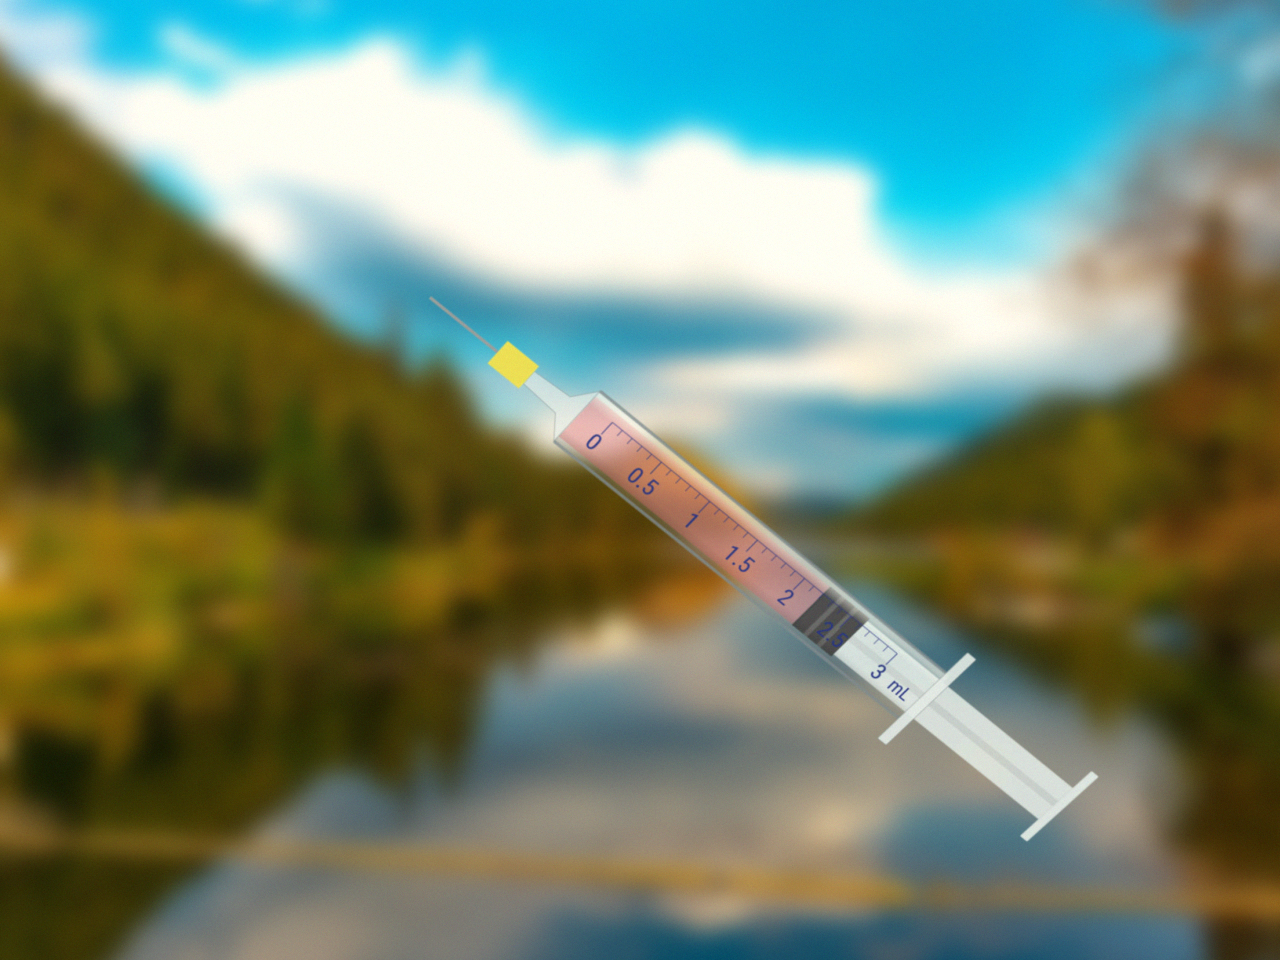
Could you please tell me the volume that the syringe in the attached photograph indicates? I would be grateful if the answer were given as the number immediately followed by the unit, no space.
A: 2.2mL
